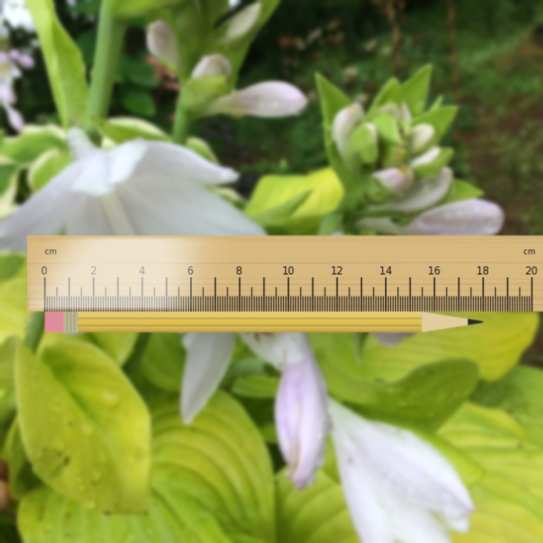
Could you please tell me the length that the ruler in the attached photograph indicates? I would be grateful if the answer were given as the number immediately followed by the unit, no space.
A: 18cm
